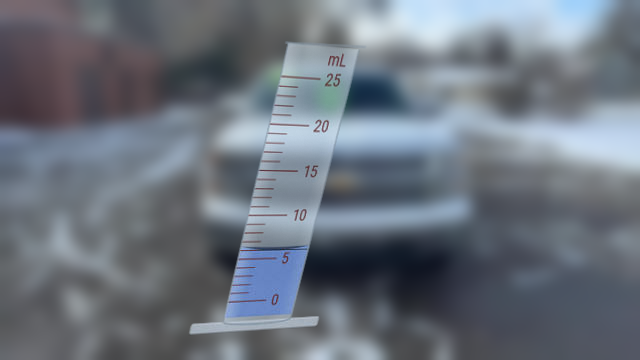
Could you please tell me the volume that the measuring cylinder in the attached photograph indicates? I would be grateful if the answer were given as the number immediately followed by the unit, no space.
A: 6mL
